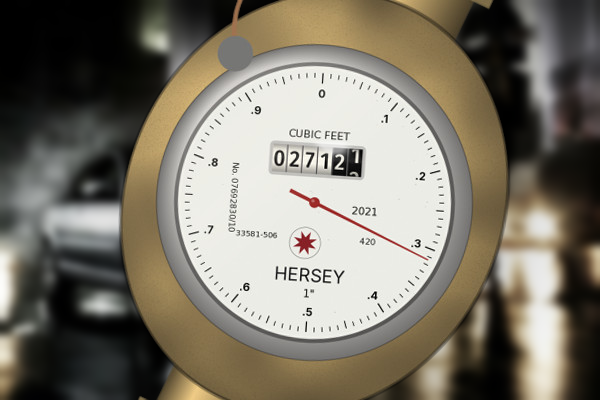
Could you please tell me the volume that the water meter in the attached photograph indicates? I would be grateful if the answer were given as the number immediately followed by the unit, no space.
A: 27121.31ft³
